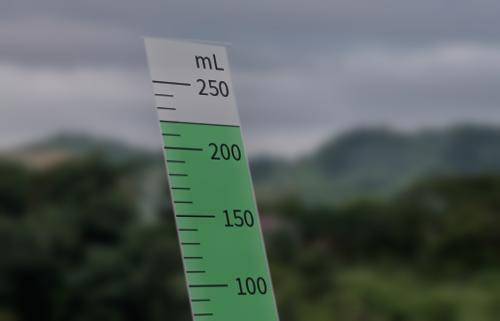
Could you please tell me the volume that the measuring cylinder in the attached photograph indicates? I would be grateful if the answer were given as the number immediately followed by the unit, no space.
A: 220mL
